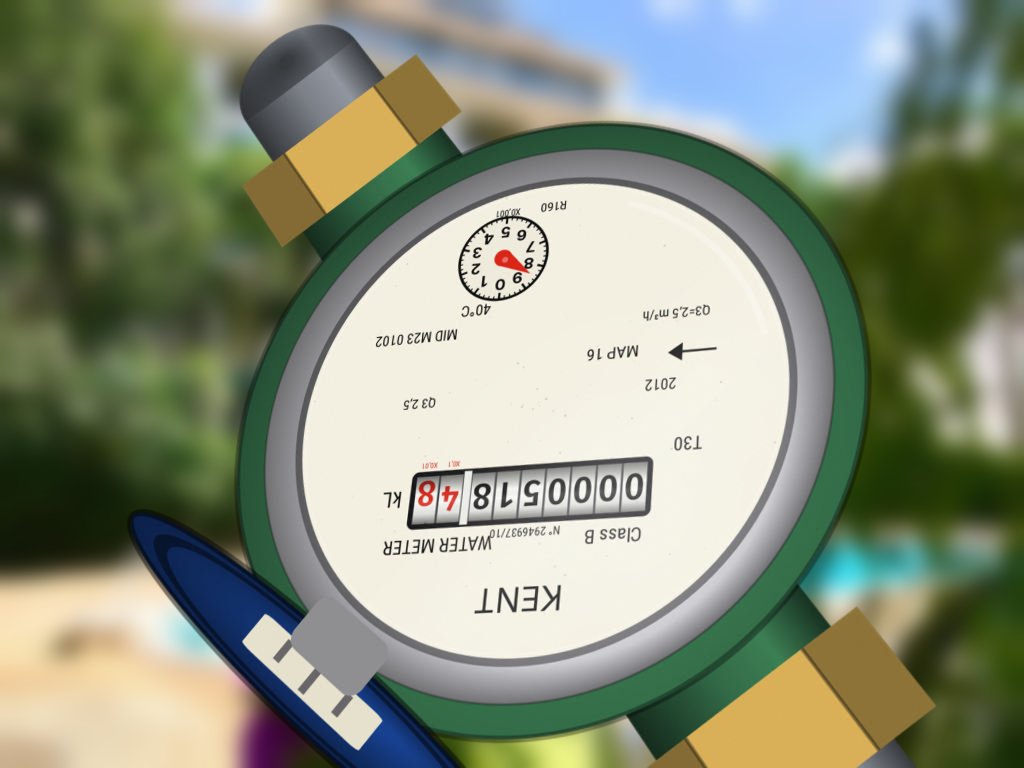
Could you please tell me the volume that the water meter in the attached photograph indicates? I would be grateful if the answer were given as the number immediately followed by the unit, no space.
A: 518.478kL
